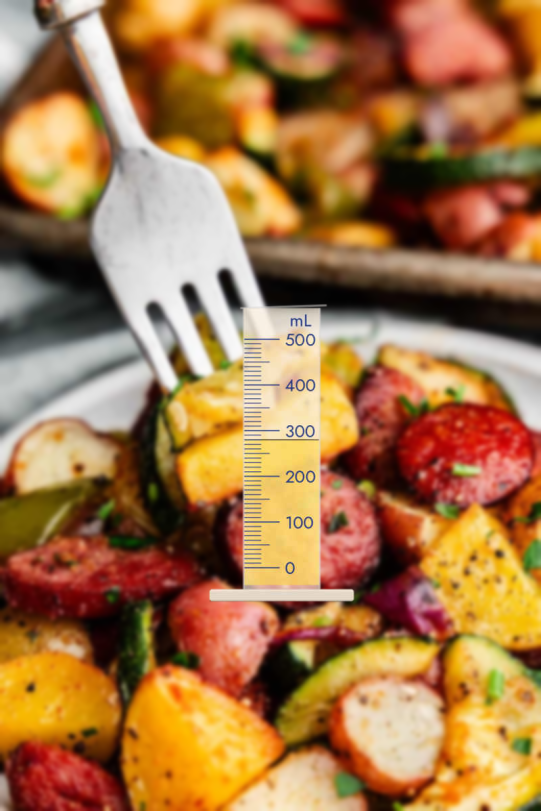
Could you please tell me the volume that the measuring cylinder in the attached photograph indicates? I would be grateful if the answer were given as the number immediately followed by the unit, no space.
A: 280mL
